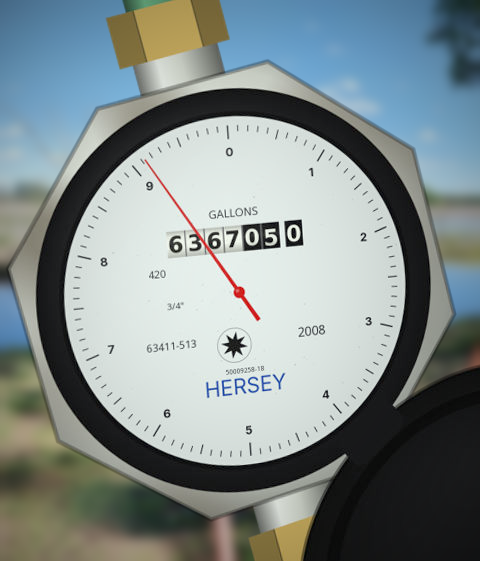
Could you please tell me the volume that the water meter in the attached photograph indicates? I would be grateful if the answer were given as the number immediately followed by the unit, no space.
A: 6367049.1gal
